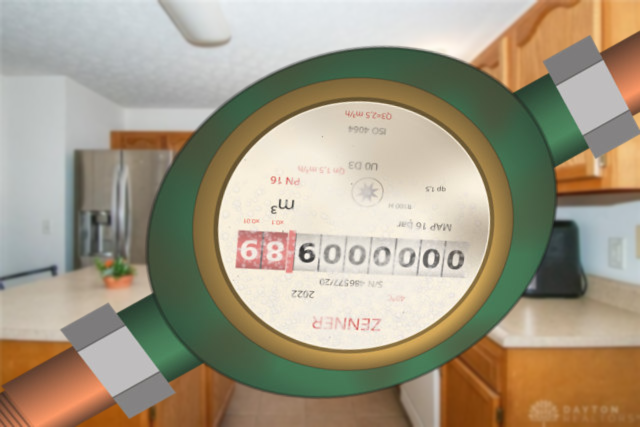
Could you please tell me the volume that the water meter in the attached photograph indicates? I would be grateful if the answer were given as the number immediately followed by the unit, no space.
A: 9.89m³
